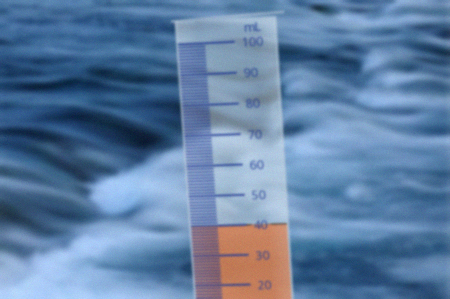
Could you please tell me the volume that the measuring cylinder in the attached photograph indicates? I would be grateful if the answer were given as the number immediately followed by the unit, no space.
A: 40mL
